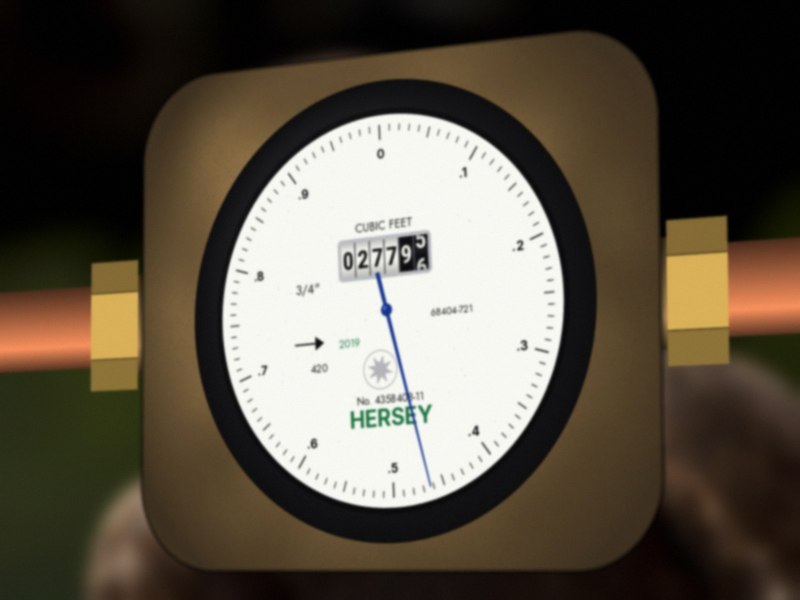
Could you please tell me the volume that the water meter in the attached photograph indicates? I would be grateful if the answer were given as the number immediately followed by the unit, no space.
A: 27795.46ft³
